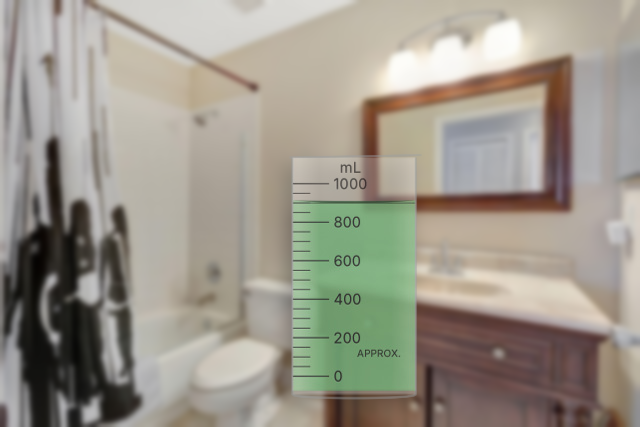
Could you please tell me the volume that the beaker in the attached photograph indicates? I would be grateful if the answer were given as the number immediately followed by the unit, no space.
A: 900mL
